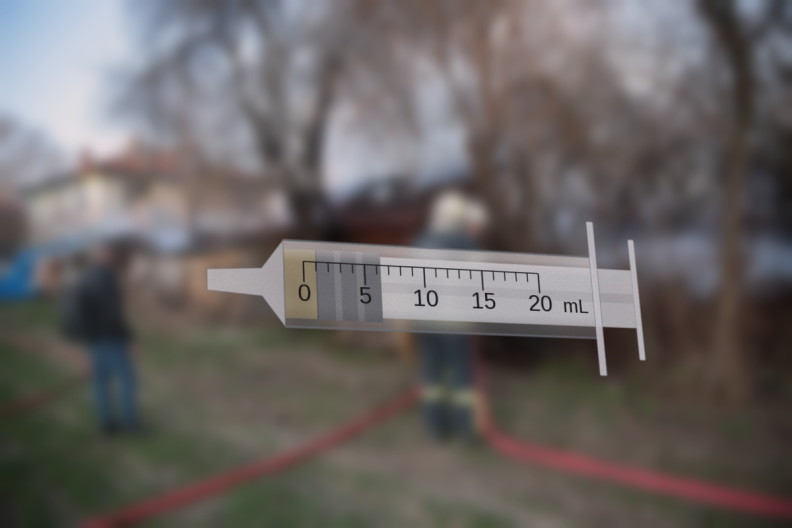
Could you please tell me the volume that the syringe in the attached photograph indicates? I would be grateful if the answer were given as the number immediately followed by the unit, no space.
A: 1mL
